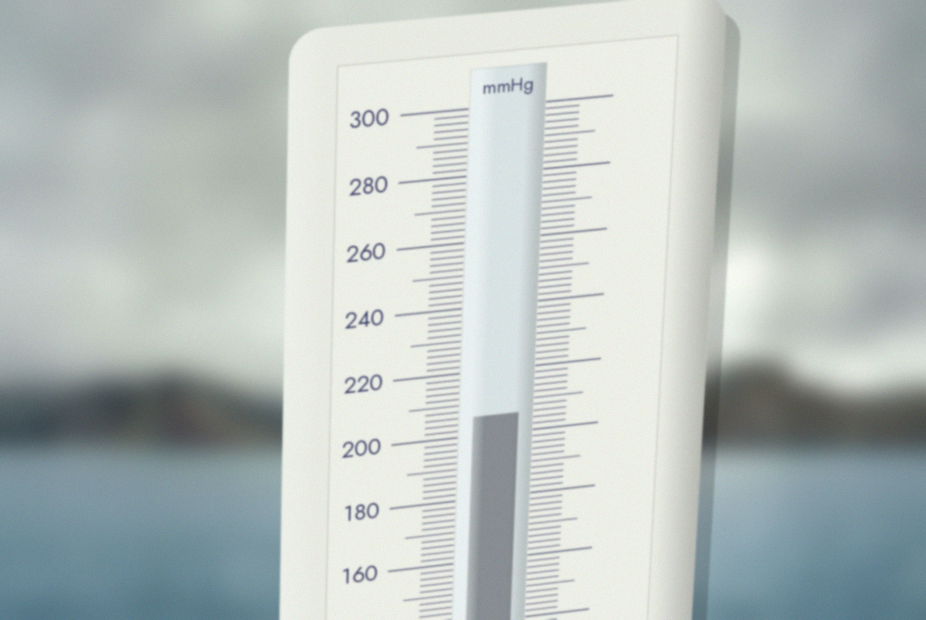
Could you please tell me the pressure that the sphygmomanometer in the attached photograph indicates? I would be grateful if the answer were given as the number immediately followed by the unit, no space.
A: 206mmHg
